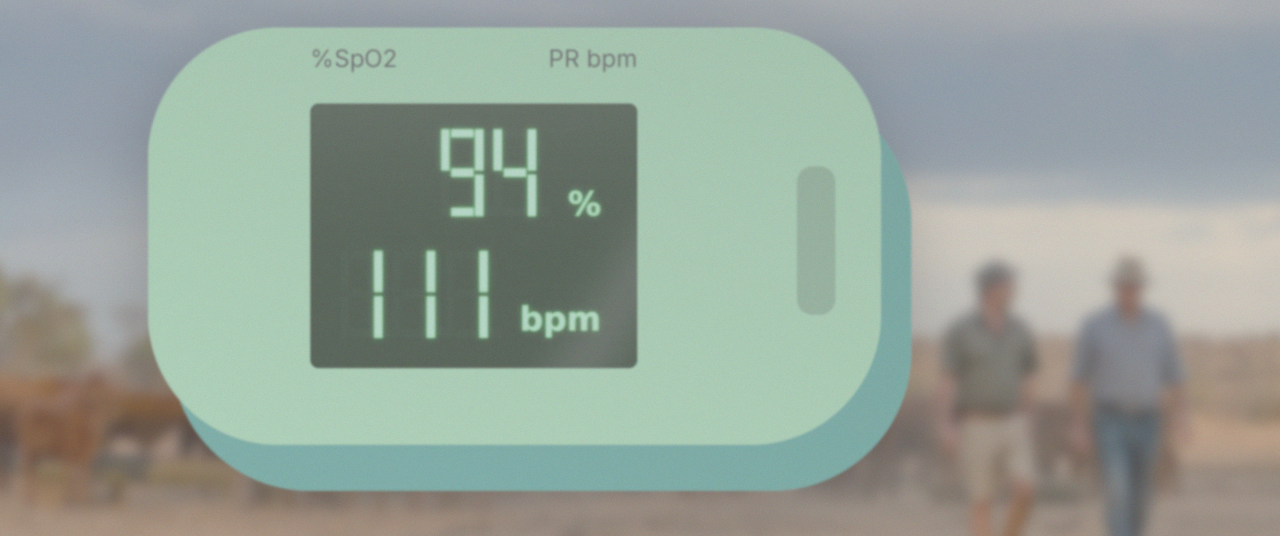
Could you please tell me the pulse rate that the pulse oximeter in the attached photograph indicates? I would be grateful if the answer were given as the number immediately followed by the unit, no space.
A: 111bpm
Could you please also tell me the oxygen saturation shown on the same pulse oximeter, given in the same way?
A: 94%
